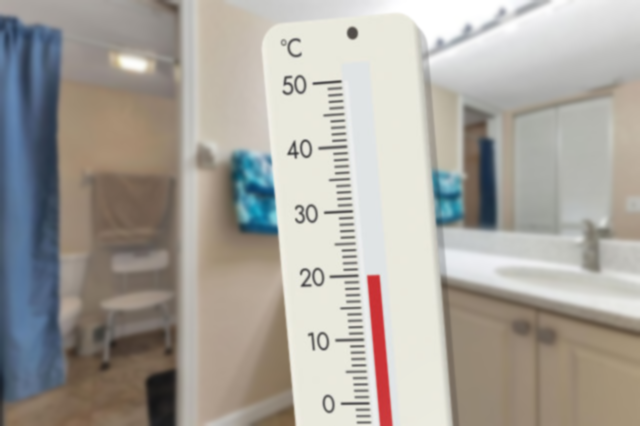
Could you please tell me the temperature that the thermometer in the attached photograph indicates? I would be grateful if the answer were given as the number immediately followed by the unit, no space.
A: 20°C
